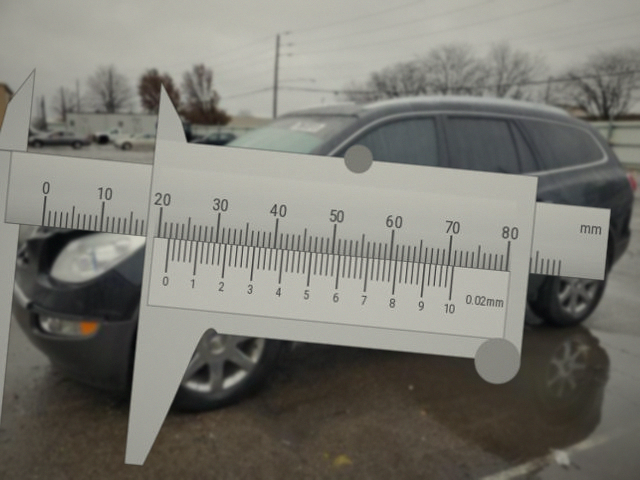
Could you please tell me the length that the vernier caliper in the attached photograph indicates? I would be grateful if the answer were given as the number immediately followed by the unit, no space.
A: 21.8mm
